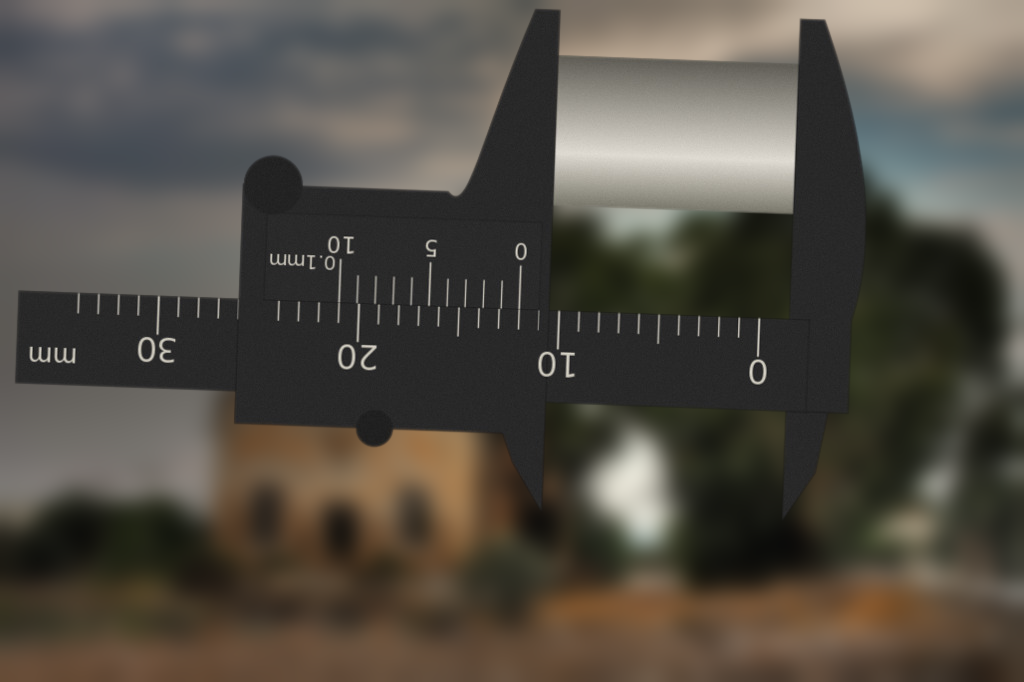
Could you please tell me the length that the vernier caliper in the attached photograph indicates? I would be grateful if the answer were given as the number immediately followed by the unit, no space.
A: 12.0mm
